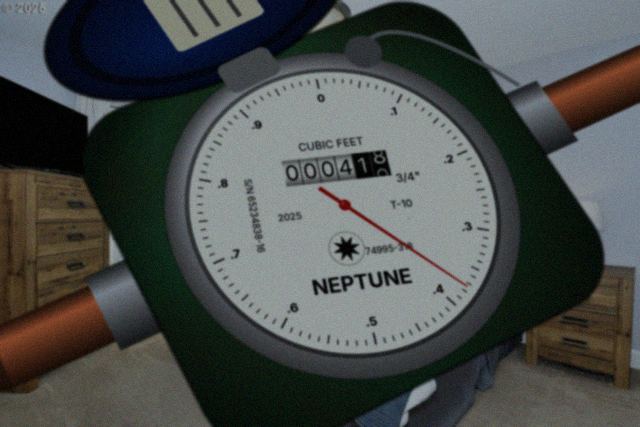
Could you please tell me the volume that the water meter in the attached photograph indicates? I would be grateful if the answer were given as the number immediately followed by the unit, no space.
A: 418.37ft³
